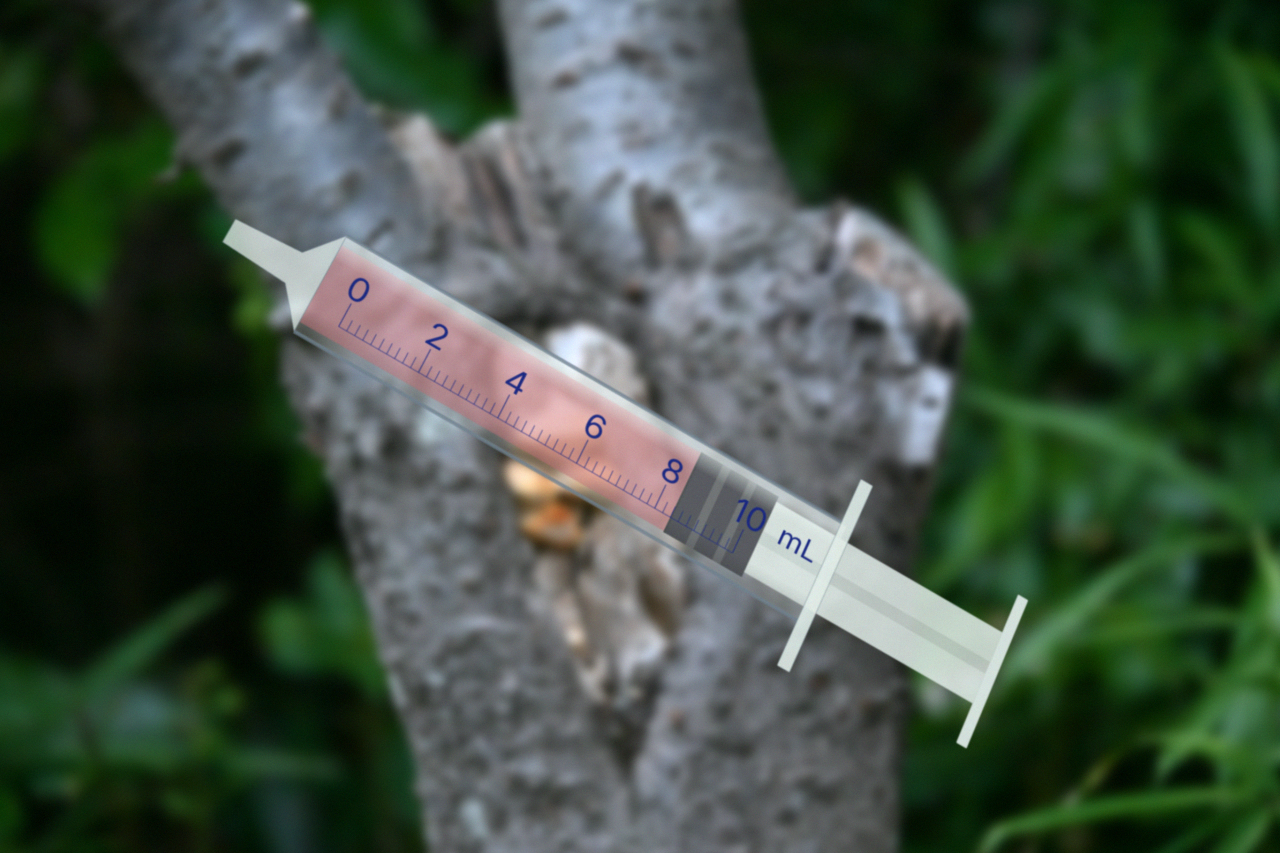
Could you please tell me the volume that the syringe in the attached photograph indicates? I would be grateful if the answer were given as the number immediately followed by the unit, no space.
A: 8.4mL
